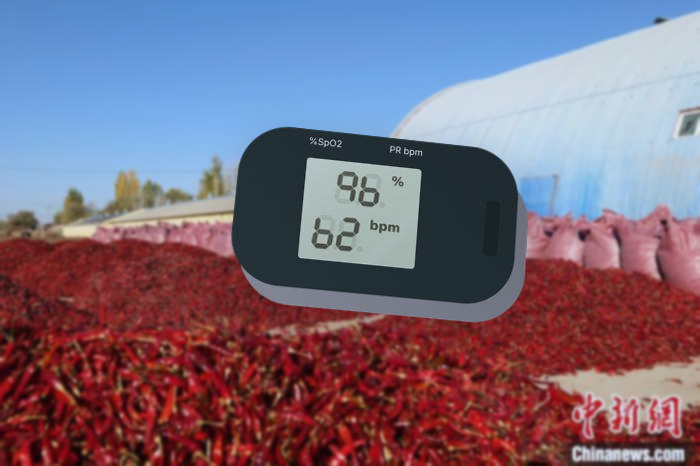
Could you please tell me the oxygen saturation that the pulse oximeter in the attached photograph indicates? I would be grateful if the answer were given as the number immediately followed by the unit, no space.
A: 96%
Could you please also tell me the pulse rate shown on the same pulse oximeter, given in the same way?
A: 62bpm
